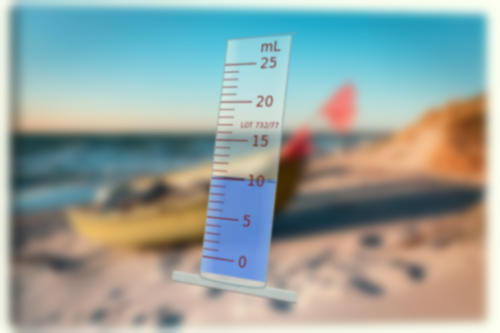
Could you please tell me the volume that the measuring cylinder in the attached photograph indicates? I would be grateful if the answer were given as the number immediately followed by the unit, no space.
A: 10mL
